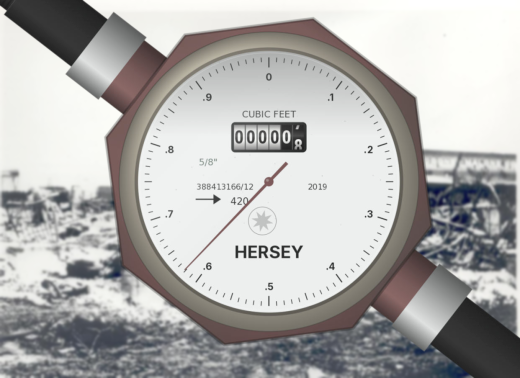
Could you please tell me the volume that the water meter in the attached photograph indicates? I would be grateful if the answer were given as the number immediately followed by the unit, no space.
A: 7.62ft³
